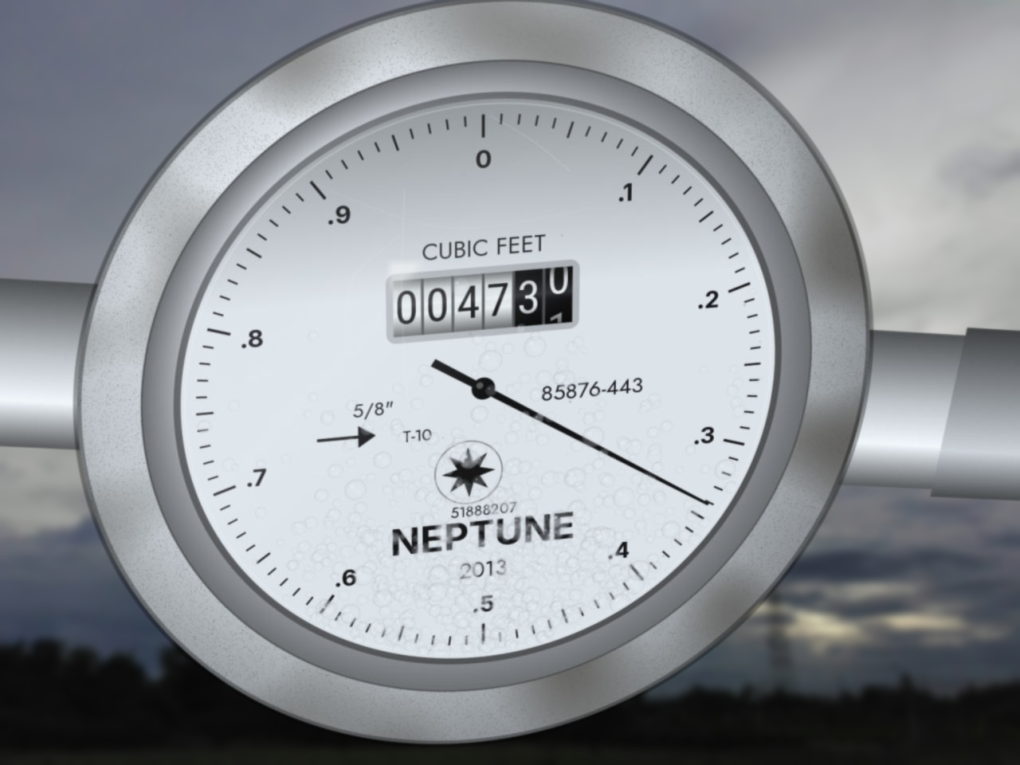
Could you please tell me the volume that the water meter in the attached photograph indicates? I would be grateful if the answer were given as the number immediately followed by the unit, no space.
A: 4730.34ft³
